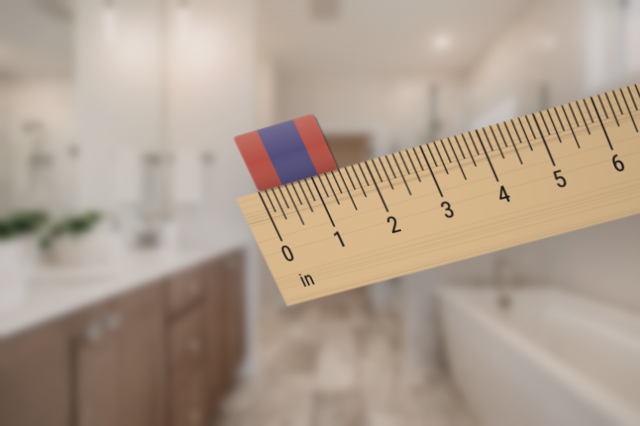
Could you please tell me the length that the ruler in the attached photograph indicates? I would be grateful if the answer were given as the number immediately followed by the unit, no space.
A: 1.5in
